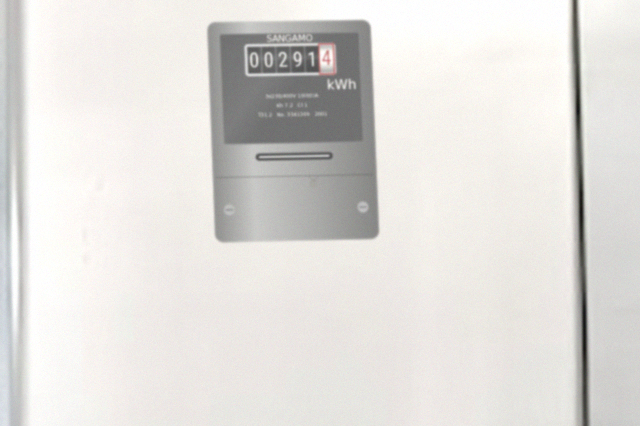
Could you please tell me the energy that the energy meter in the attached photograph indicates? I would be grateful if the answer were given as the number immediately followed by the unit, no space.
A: 291.4kWh
